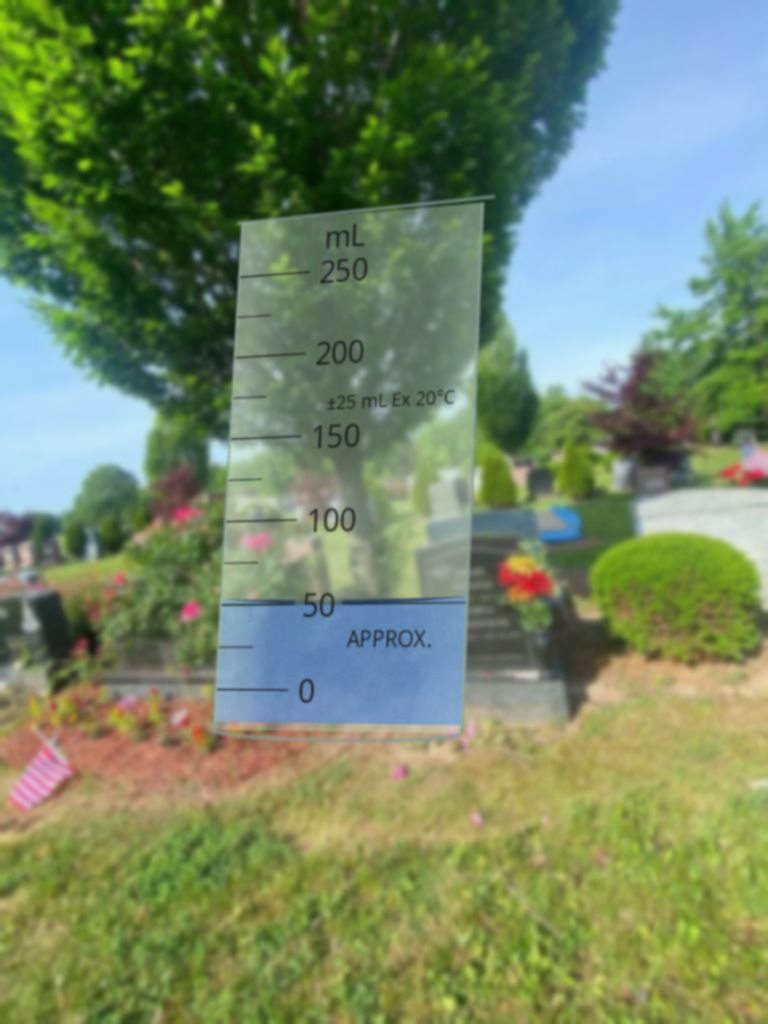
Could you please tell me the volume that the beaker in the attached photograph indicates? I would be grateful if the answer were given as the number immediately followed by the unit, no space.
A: 50mL
